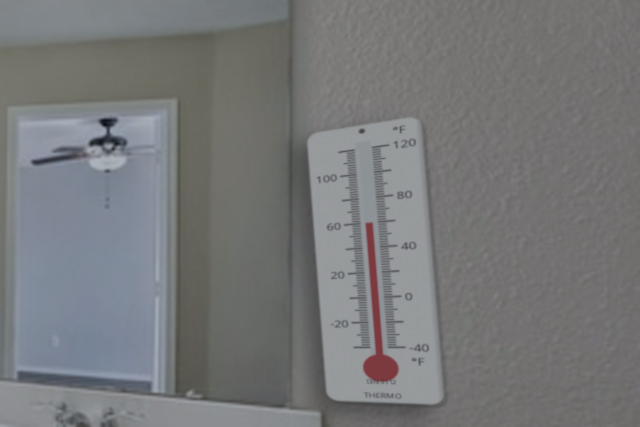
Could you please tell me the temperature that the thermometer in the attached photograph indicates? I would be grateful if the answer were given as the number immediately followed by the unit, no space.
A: 60°F
